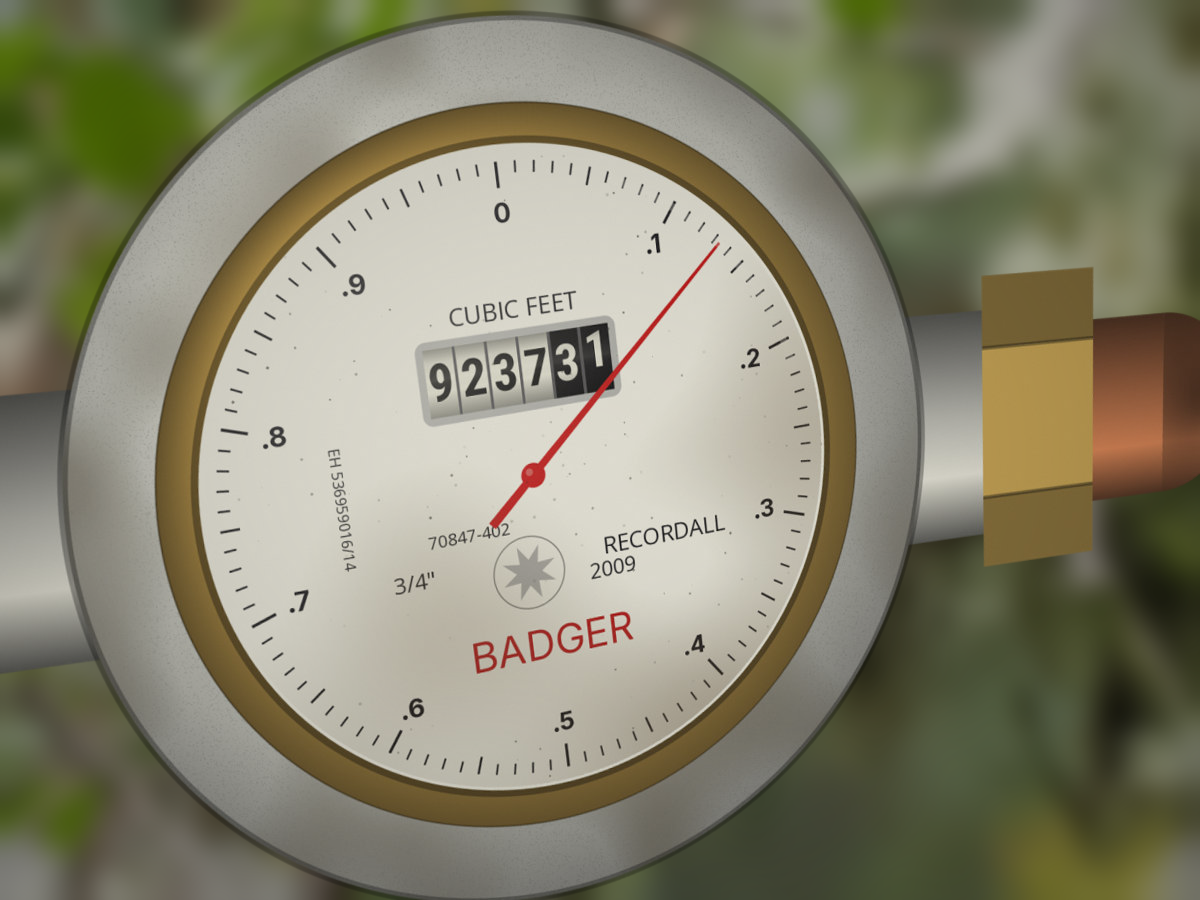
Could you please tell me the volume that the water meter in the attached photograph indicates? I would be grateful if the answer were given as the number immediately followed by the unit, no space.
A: 923731.13ft³
